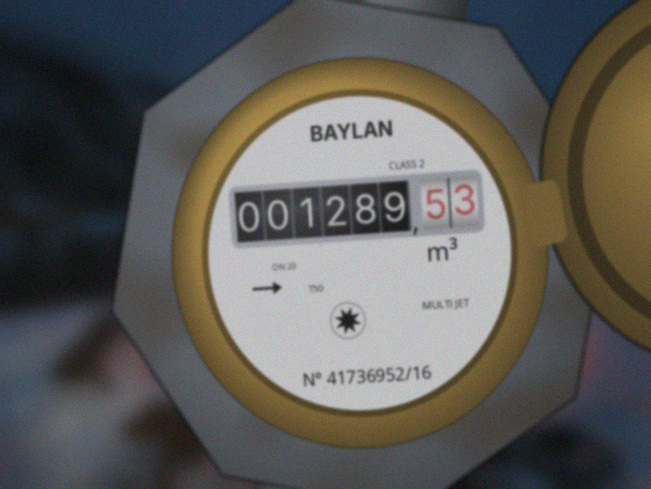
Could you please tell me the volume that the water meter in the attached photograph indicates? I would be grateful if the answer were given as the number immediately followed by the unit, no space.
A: 1289.53m³
